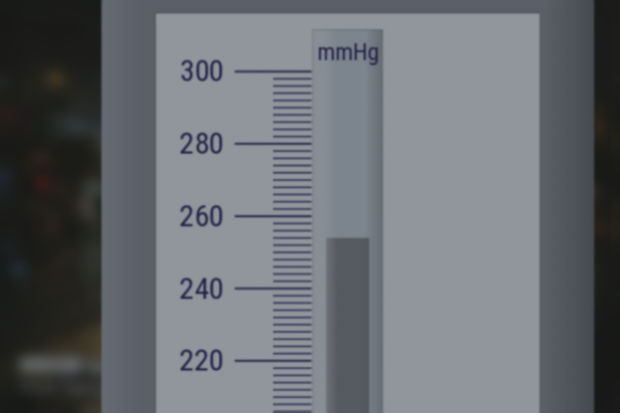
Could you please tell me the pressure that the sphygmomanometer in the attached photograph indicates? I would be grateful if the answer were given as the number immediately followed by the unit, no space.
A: 254mmHg
